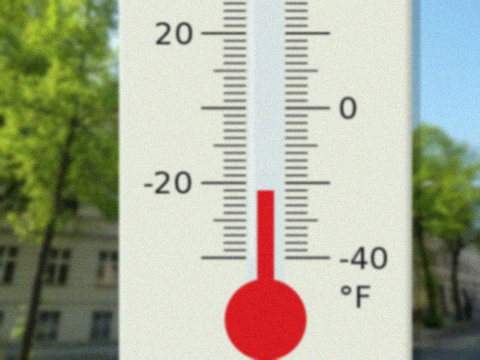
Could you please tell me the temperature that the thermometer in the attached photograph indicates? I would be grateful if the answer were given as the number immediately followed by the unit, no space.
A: -22°F
